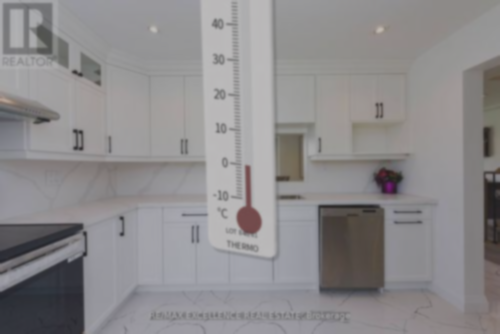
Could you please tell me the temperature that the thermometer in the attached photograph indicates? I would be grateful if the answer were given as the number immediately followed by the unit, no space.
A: 0°C
